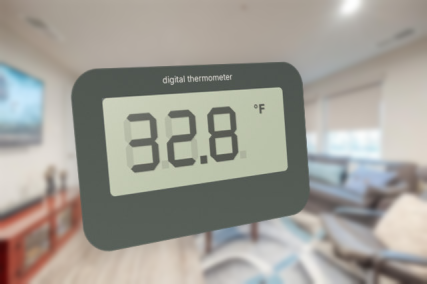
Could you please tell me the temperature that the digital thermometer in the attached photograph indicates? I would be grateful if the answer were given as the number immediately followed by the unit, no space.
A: 32.8°F
